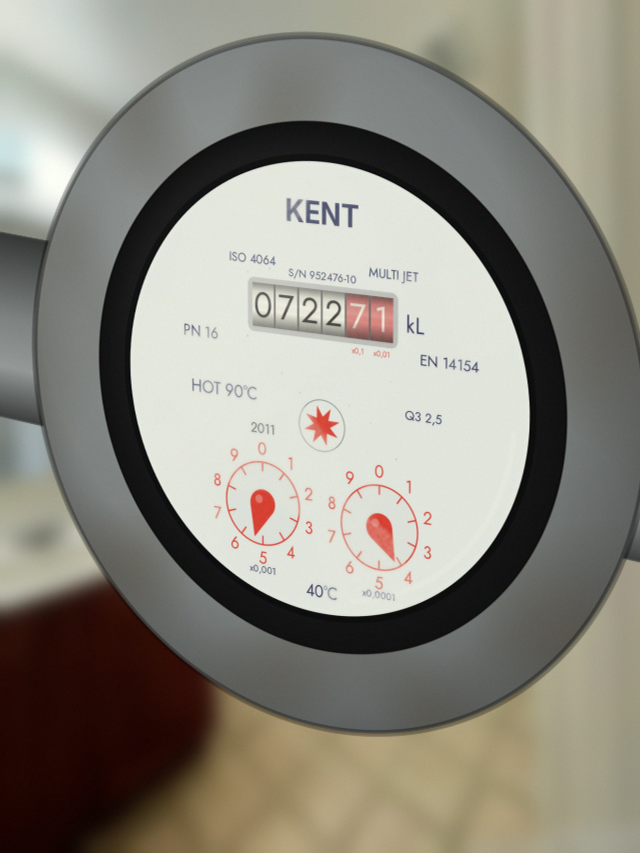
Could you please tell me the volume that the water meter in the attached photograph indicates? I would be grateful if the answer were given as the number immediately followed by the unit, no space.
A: 722.7154kL
